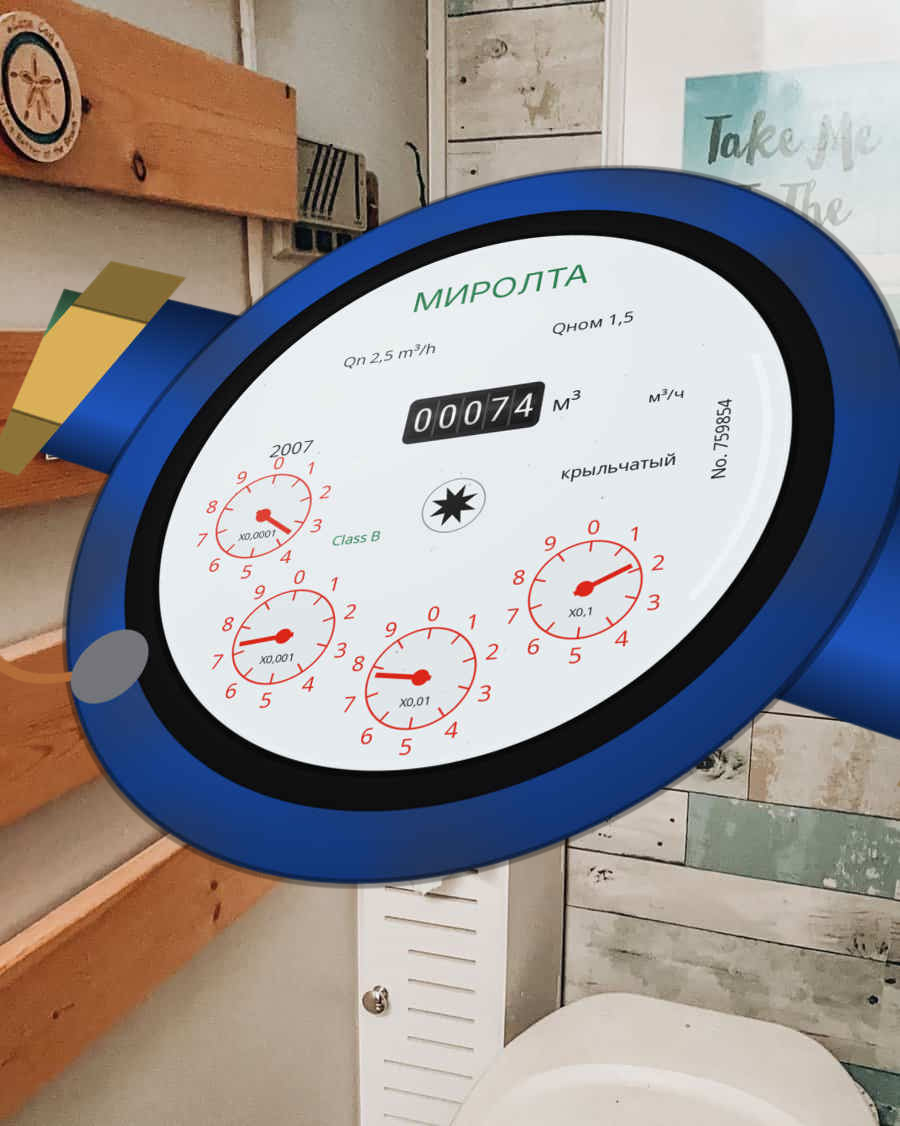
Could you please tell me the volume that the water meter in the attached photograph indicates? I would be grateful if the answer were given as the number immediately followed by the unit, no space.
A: 74.1773m³
